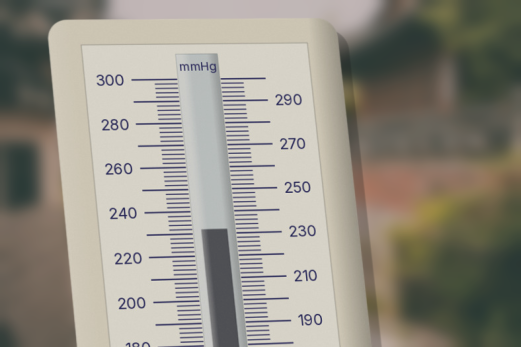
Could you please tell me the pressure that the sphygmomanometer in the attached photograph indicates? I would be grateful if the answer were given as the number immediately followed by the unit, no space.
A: 232mmHg
